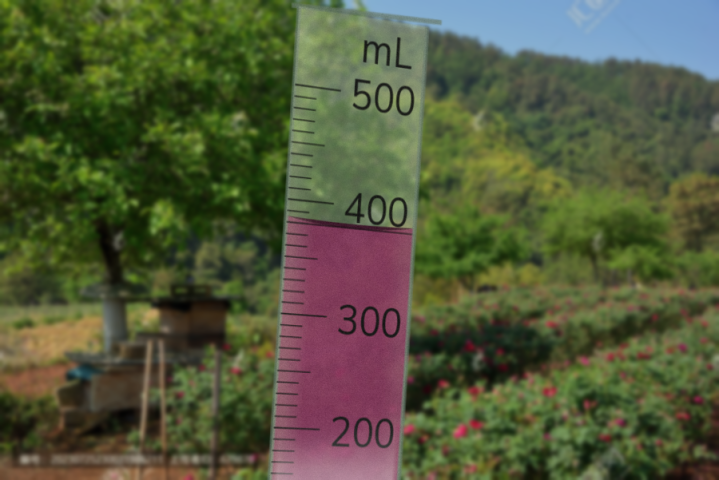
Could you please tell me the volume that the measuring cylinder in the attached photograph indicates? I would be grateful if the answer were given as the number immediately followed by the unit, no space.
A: 380mL
